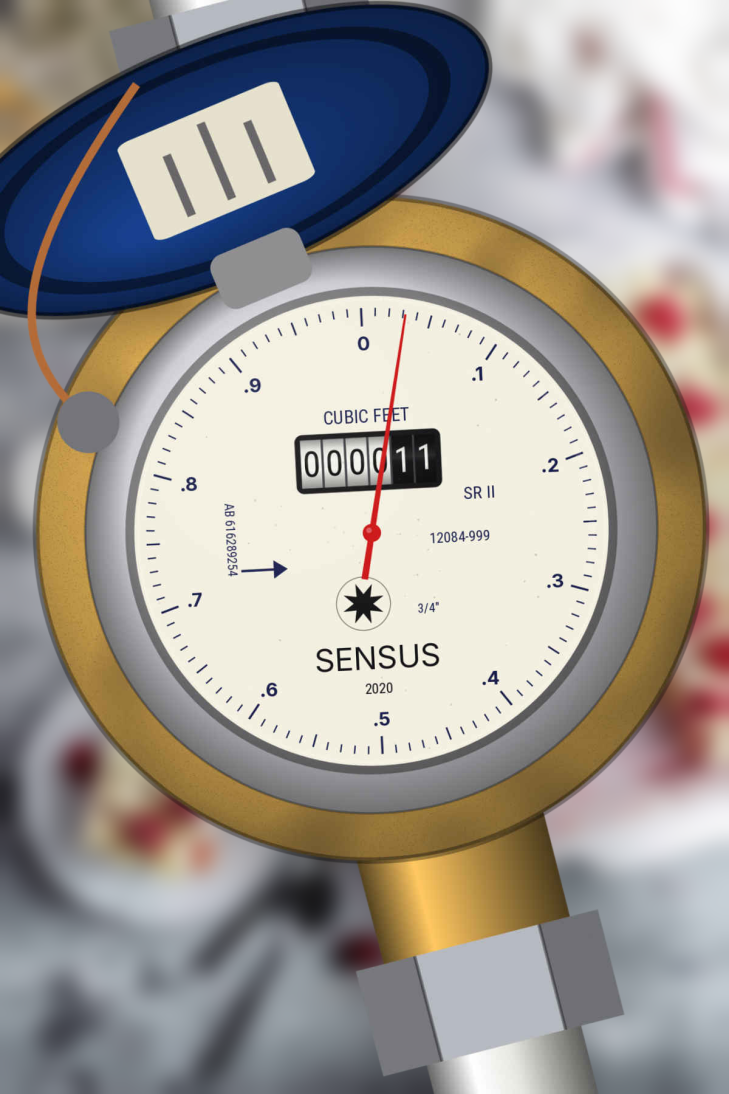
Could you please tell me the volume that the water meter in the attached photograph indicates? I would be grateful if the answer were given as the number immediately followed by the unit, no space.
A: 11.03ft³
